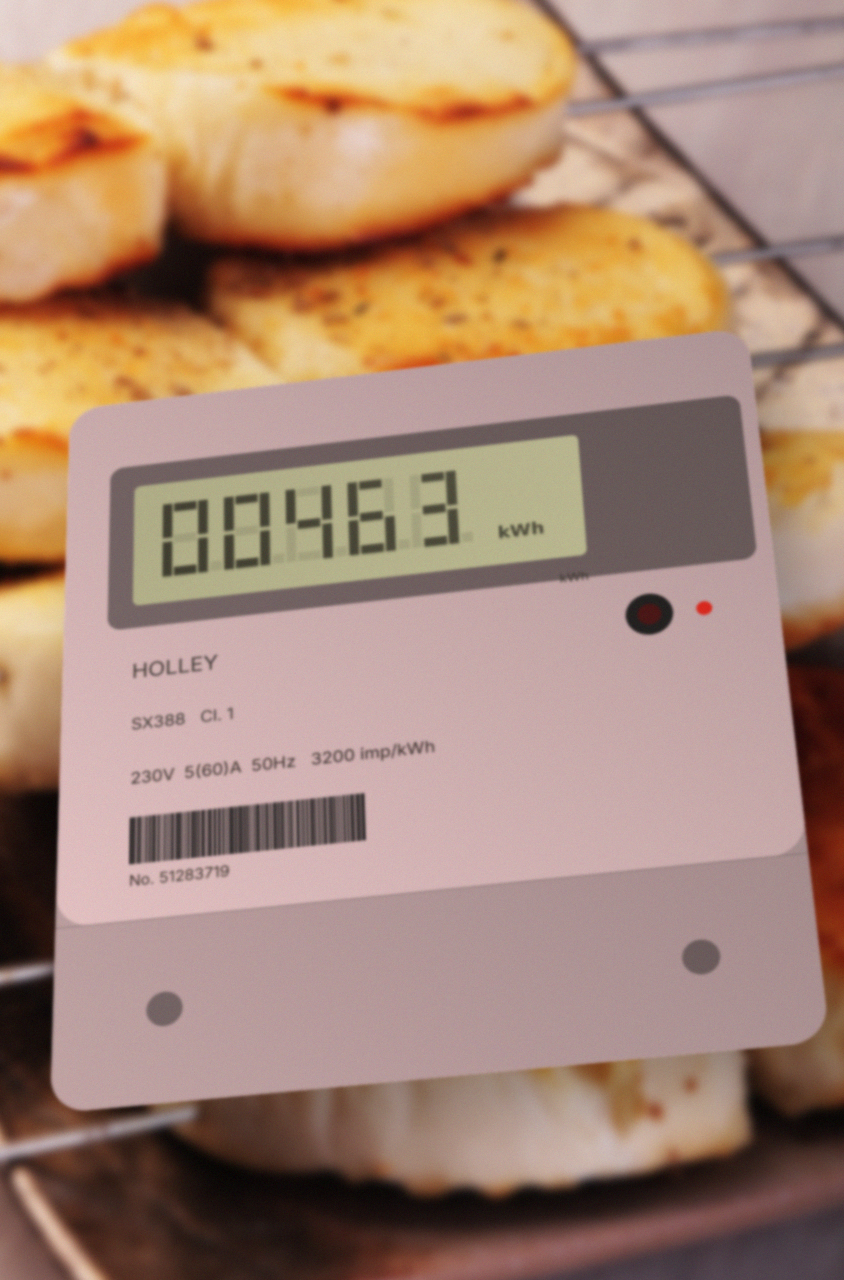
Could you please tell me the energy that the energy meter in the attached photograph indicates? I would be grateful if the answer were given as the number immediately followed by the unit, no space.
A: 463kWh
